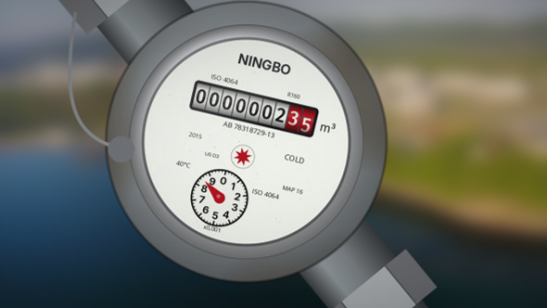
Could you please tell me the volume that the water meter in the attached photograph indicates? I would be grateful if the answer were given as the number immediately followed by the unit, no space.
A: 2.348m³
